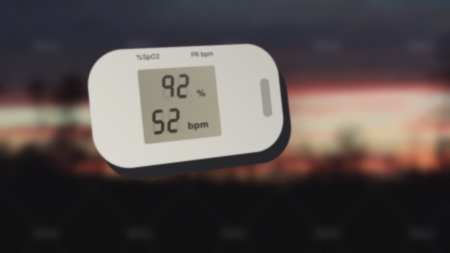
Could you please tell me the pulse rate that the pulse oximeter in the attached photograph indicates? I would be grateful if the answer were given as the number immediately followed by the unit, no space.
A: 52bpm
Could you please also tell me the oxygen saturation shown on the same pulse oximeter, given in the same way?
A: 92%
